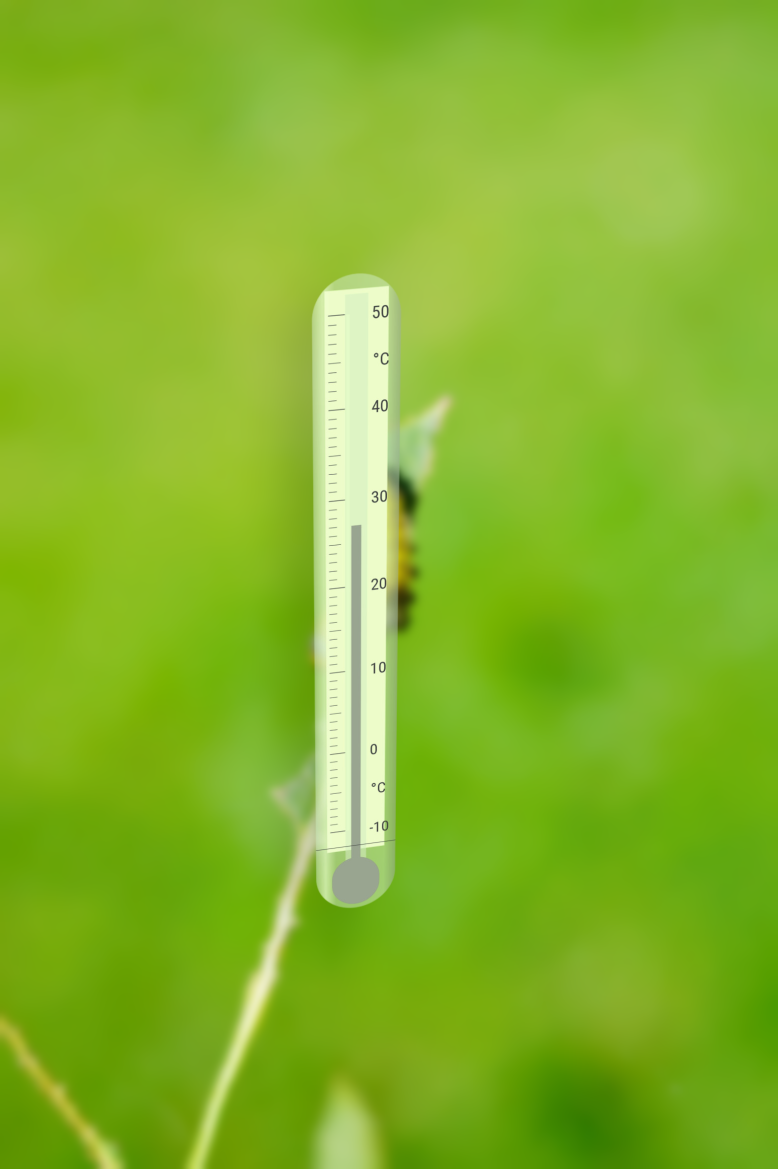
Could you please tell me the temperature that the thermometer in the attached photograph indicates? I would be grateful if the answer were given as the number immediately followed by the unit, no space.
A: 27°C
